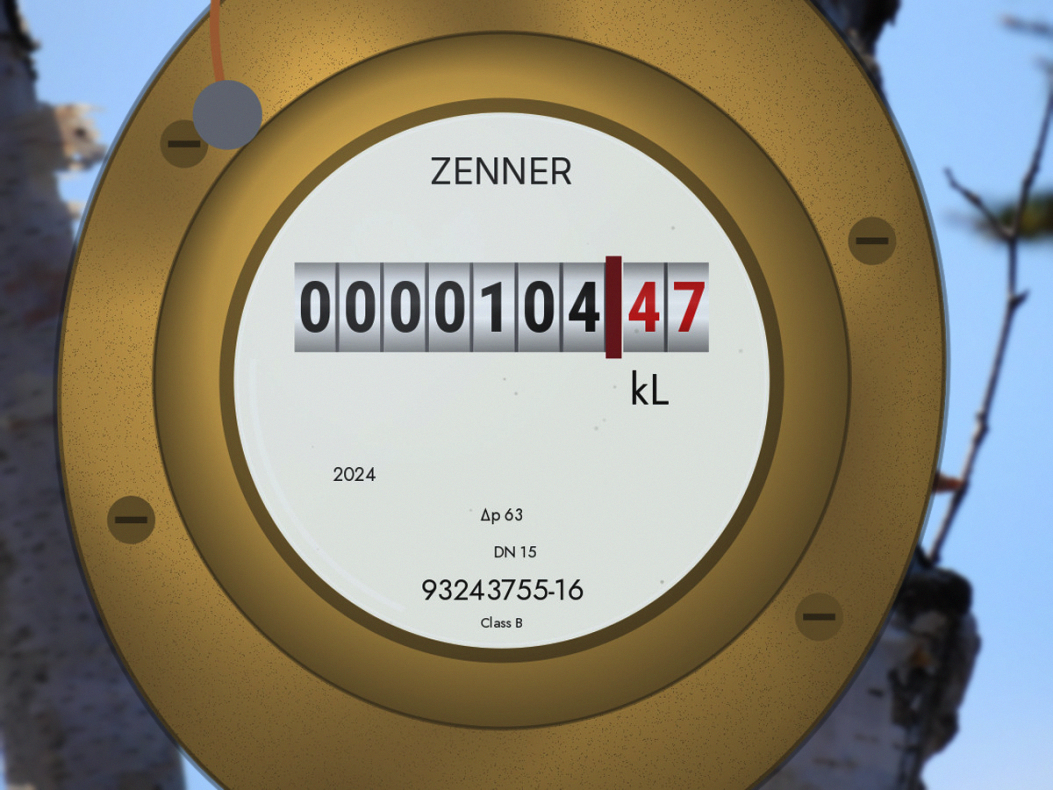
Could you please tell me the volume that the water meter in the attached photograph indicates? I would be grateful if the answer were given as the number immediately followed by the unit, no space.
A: 104.47kL
